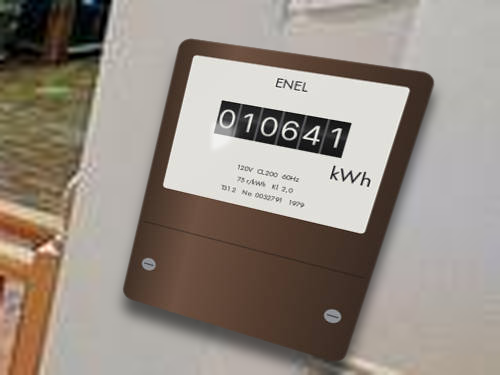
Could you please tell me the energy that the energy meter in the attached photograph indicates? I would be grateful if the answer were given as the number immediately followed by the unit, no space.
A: 10641kWh
